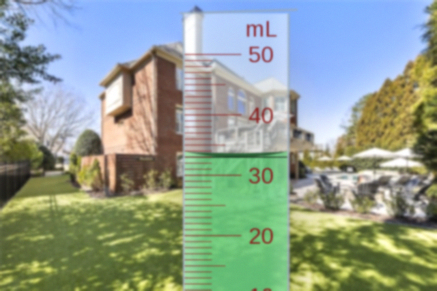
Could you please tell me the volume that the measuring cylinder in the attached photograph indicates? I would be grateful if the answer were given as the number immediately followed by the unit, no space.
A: 33mL
